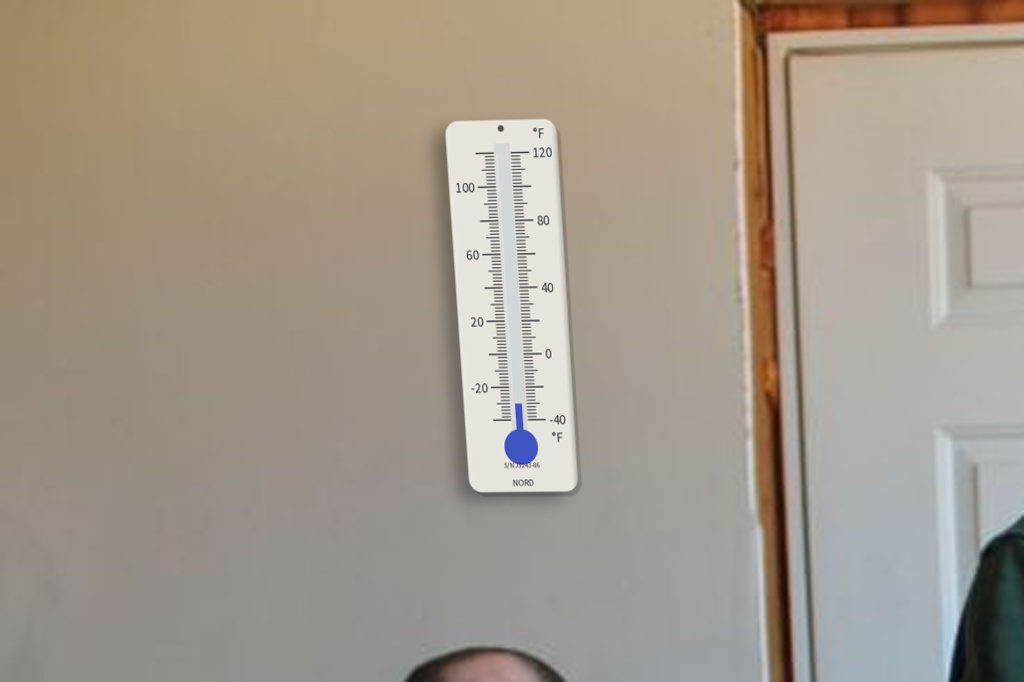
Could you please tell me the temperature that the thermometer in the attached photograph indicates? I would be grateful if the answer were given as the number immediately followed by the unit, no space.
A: -30°F
